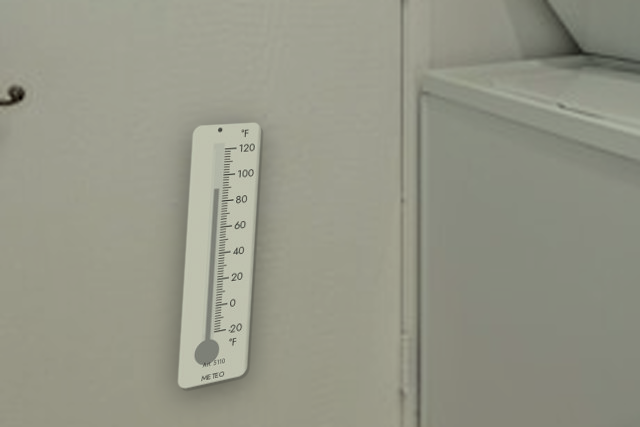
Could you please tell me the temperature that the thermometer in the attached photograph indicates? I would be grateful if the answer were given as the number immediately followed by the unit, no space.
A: 90°F
